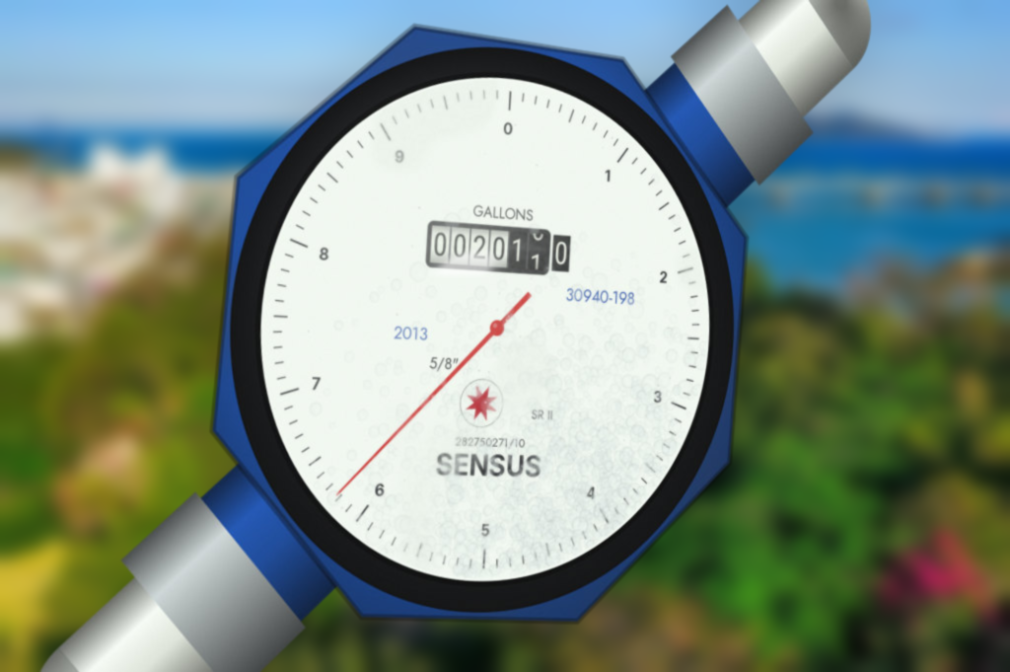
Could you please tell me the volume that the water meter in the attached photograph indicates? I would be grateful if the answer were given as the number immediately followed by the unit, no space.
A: 20106.2gal
